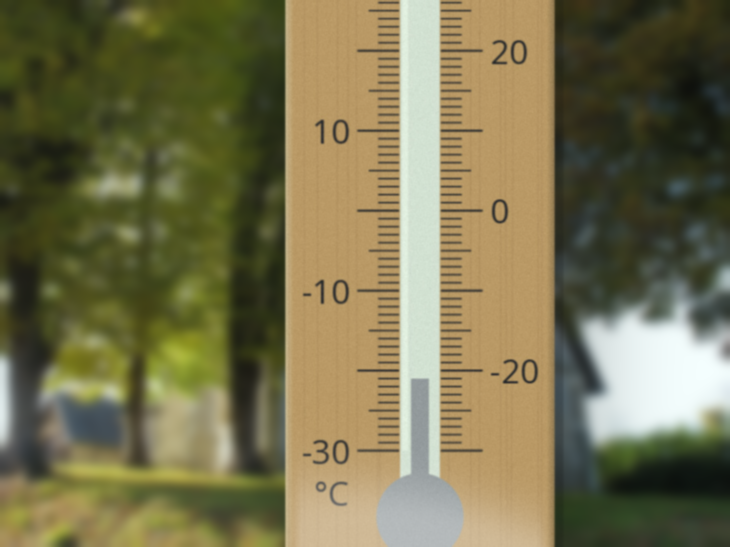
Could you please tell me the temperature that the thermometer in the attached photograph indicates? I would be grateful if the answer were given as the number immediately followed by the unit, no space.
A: -21°C
